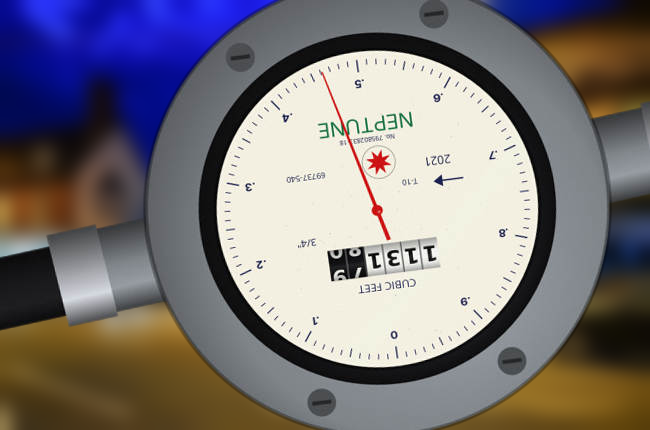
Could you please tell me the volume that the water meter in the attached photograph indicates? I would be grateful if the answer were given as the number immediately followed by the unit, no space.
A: 113179.46ft³
